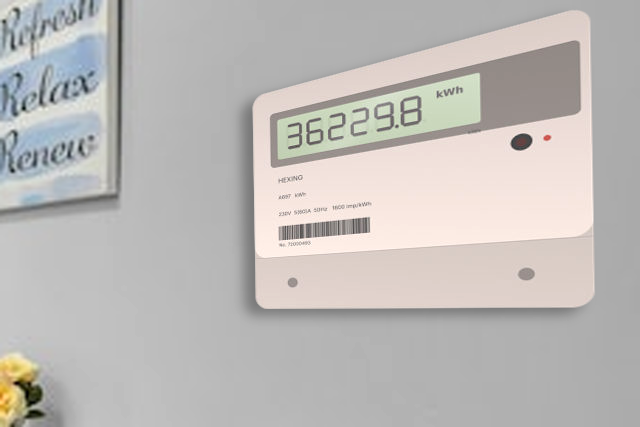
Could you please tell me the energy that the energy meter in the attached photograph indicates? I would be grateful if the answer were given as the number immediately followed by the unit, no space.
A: 36229.8kWh
